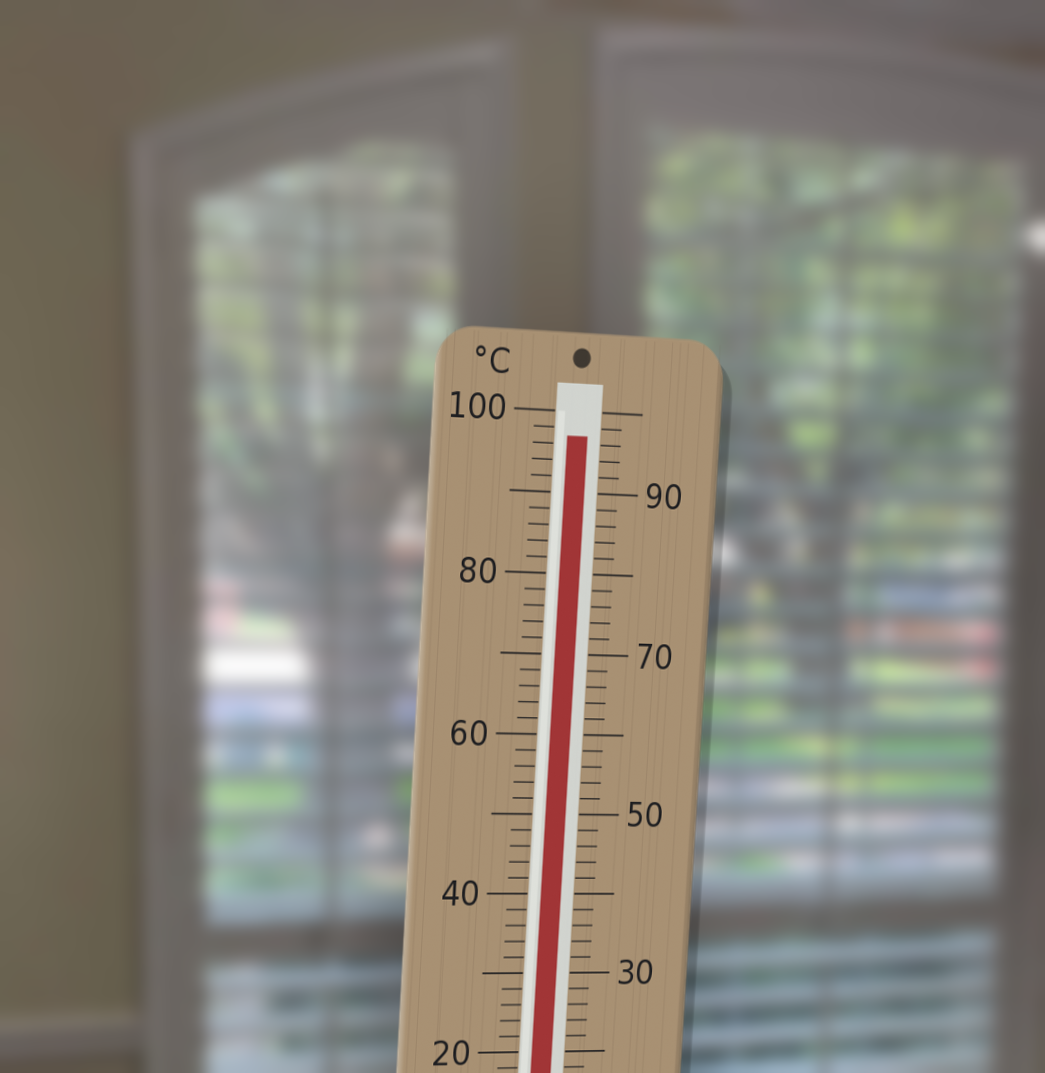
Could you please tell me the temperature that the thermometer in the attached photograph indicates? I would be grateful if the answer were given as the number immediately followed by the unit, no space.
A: 97°C
